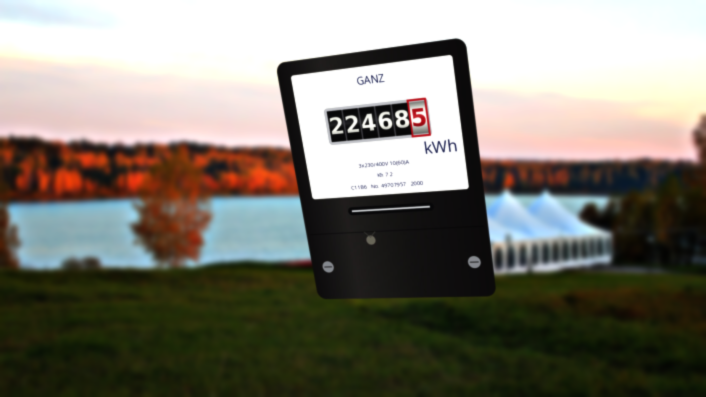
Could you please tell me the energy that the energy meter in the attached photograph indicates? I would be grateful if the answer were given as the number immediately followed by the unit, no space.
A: 22468.5kWh
